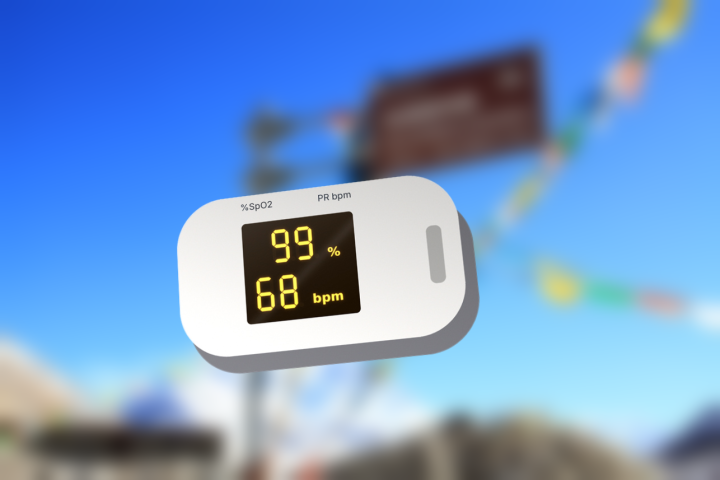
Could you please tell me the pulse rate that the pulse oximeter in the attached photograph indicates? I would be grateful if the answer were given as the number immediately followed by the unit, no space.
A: 68bpm
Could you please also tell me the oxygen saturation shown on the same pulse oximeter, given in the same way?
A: 99%
